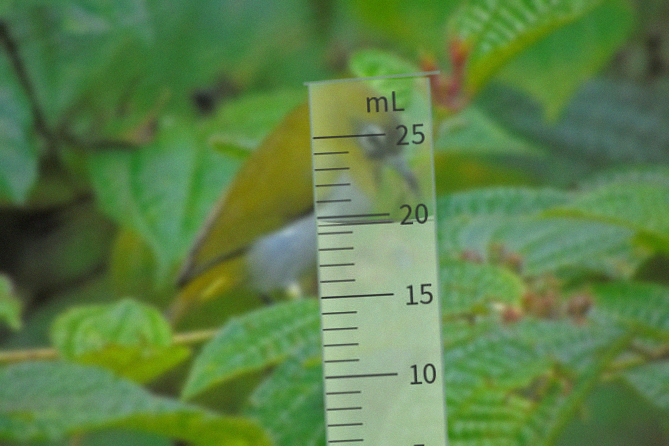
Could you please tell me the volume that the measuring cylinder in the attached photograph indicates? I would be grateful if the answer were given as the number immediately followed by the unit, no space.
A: 19.5mL
